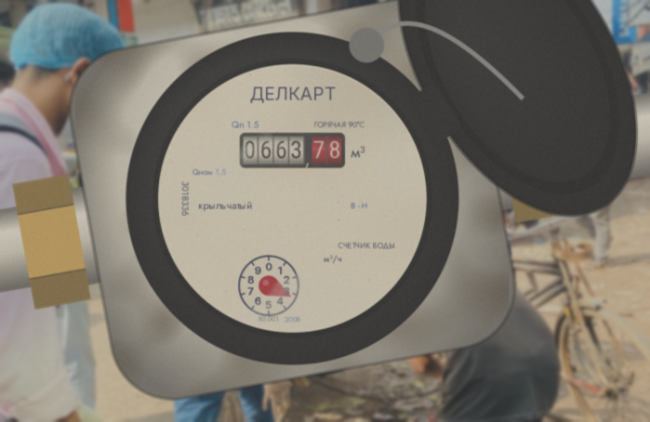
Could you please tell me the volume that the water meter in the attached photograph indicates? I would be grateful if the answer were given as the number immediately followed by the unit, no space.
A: 663.783m³
